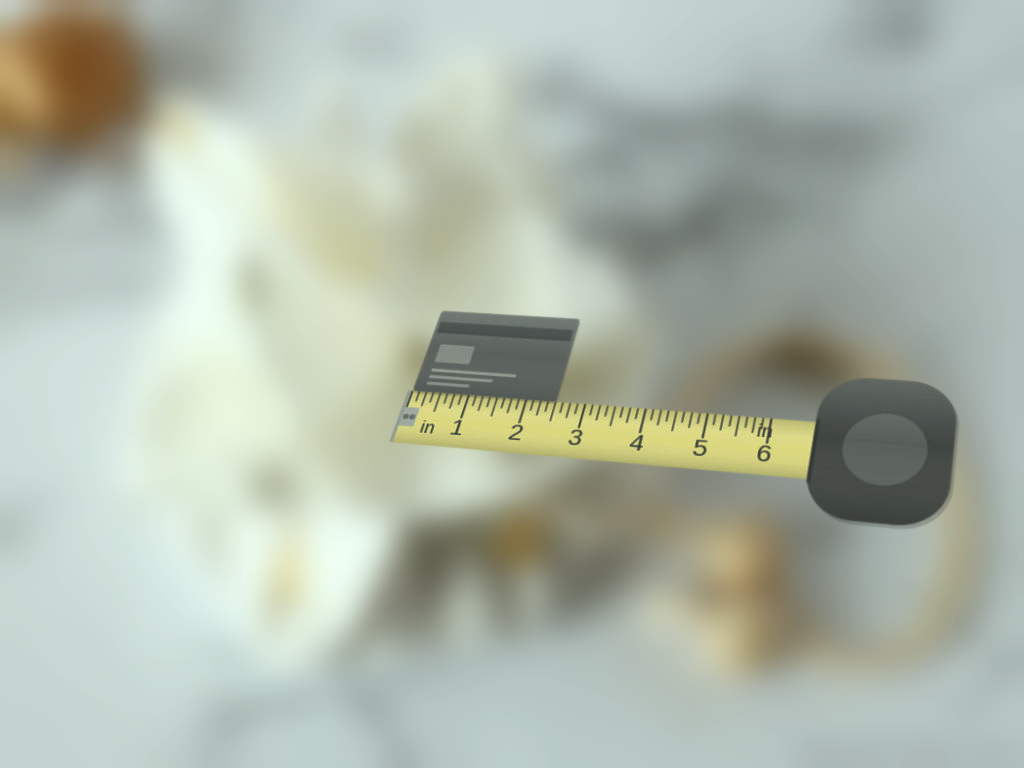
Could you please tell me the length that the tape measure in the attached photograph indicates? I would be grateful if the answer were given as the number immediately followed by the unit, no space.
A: 2.5in
